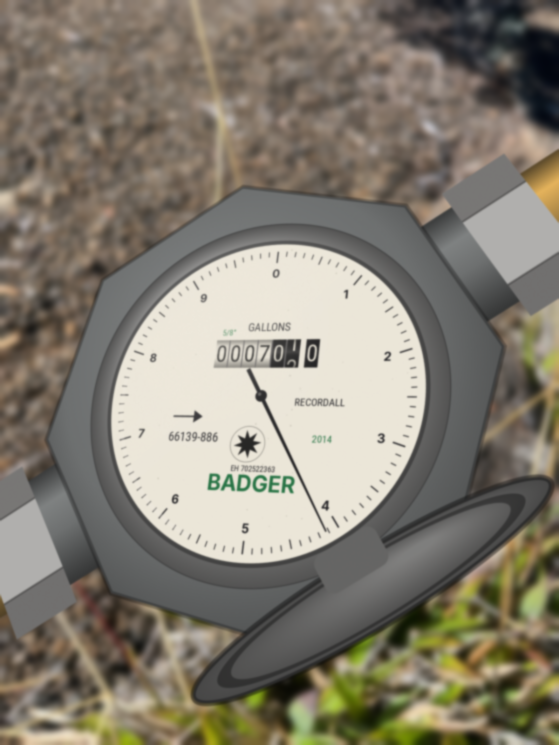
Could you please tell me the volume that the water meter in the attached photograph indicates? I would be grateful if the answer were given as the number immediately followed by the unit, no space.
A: 7014.1gal
